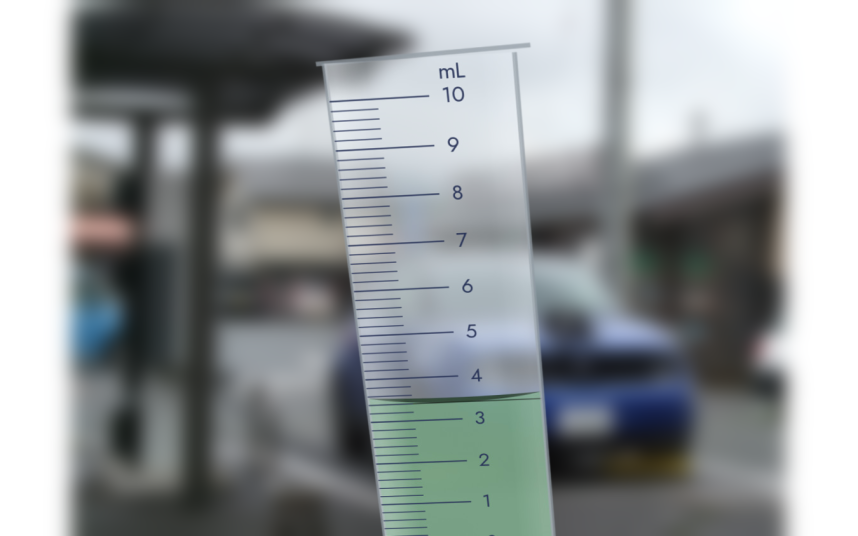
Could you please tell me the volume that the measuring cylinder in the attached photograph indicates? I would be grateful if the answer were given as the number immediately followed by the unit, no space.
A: 3.4mL
